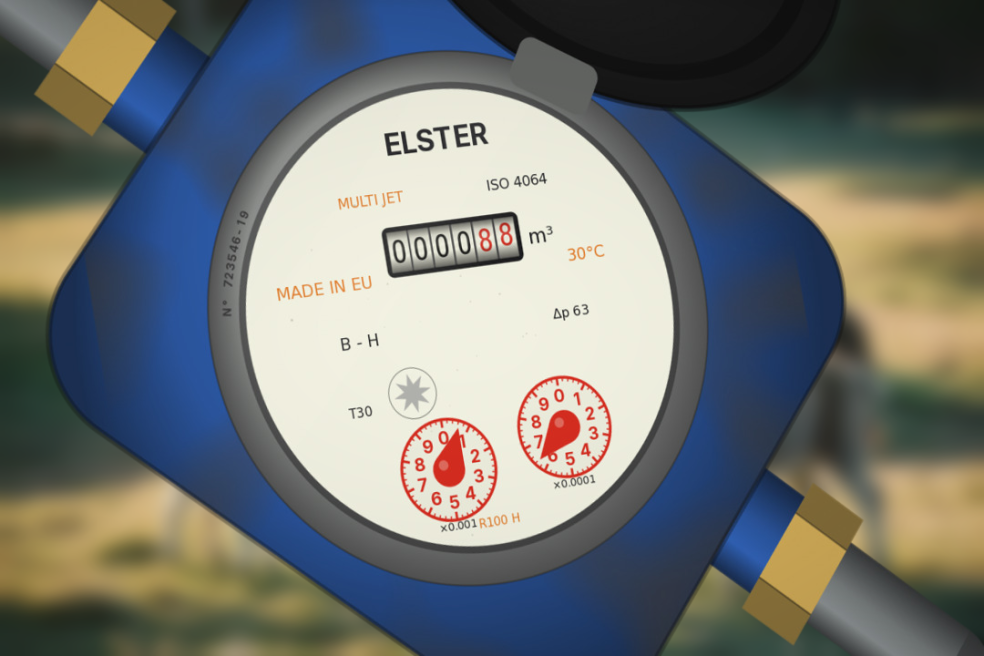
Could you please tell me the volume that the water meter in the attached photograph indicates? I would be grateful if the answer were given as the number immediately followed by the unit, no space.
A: 0.8806m³
